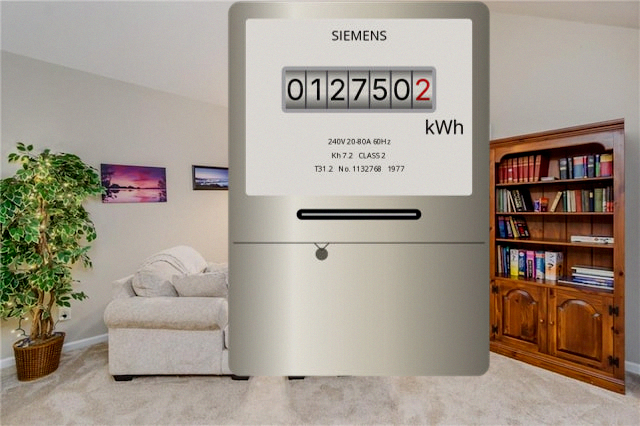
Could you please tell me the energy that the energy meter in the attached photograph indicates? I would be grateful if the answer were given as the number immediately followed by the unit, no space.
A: 12750.2kWh
